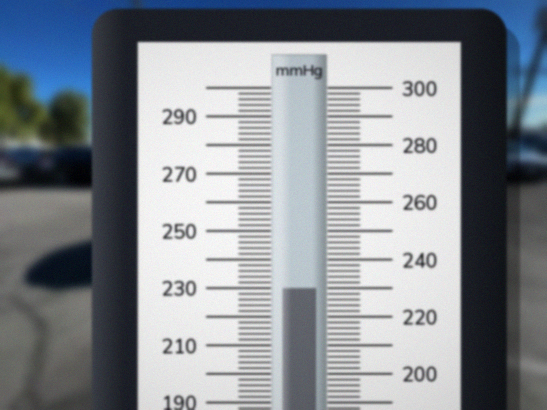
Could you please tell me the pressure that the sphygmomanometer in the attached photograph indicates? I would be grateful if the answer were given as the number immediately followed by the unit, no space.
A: 230mmHg
